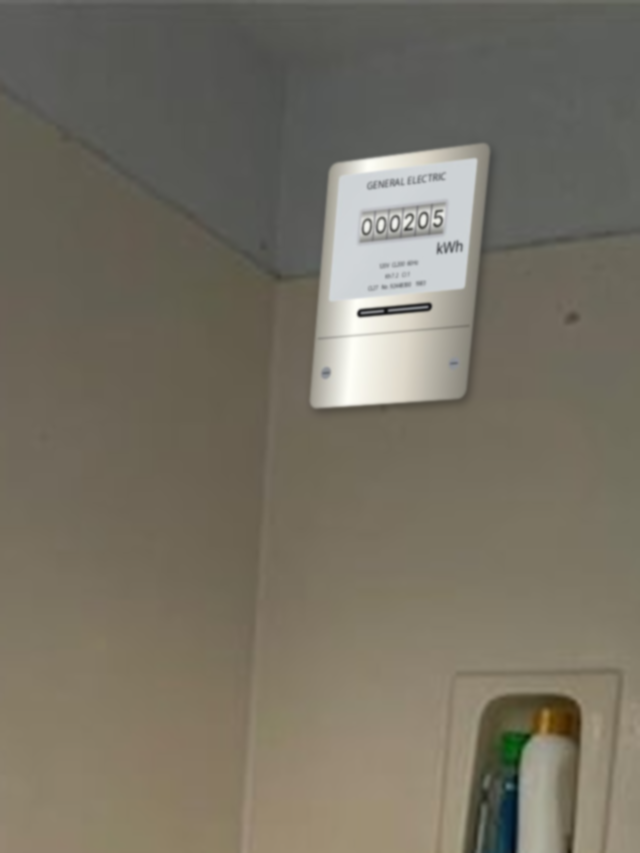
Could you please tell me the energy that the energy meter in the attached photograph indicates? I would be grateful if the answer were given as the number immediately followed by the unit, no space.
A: 205kWh
